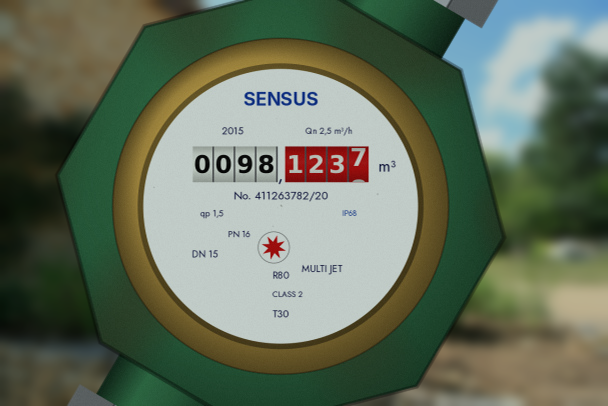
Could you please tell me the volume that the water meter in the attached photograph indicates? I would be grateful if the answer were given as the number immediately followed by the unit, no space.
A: 98.1237m³
